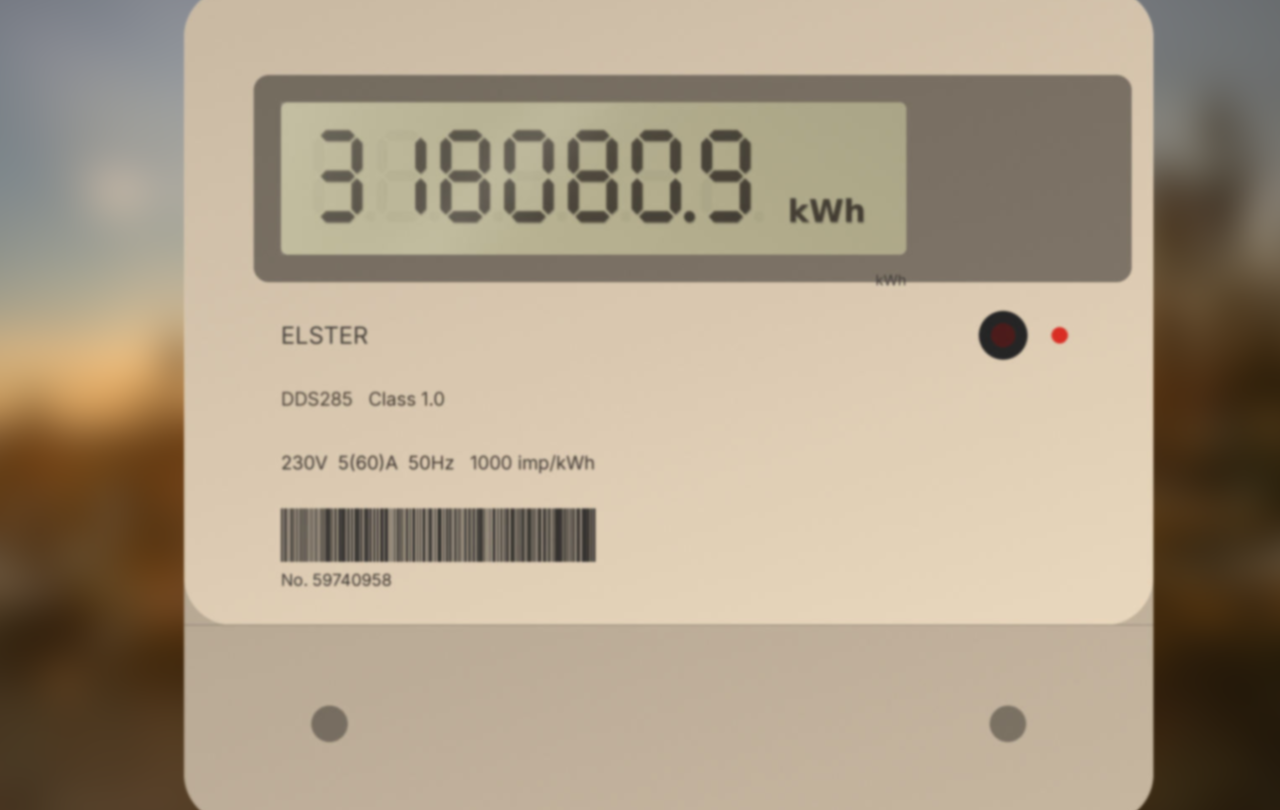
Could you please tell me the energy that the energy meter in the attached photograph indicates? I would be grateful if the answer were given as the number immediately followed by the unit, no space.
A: 318080.9kWh
